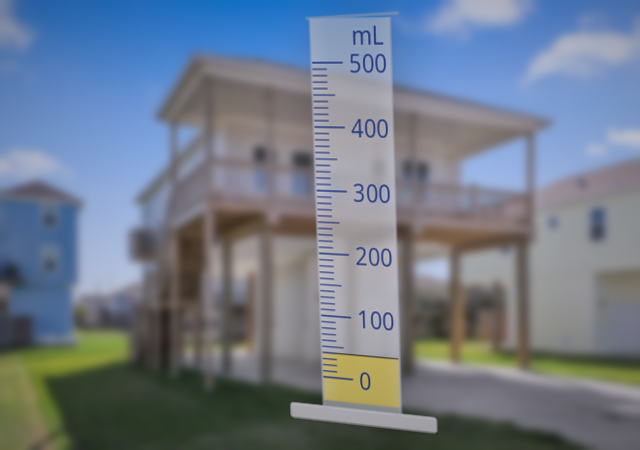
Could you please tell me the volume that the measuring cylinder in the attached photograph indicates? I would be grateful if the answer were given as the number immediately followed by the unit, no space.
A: 40mL
